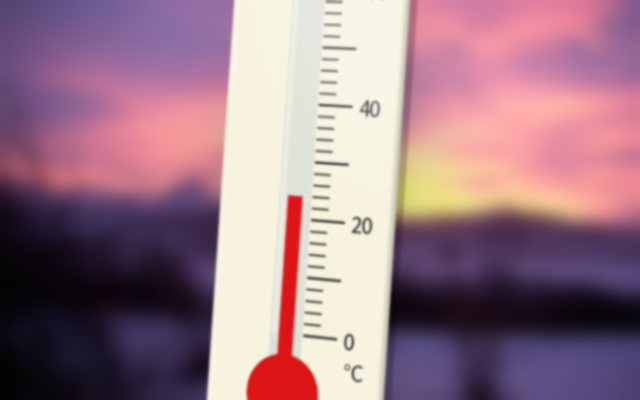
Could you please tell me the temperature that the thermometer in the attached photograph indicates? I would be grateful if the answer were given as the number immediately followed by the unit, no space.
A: 24°C
